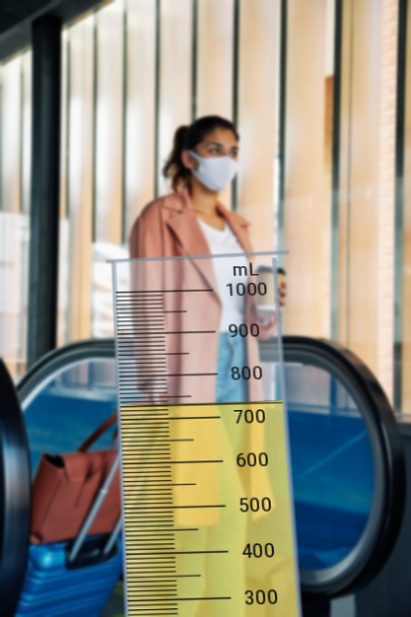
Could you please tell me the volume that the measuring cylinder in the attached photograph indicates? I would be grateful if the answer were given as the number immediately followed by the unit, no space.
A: 730mL
